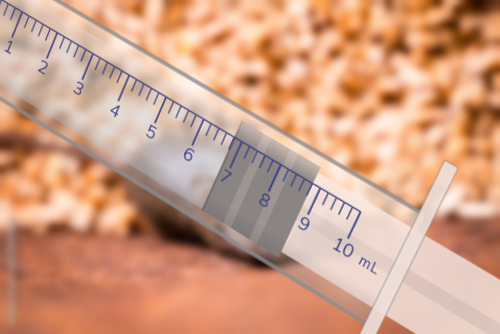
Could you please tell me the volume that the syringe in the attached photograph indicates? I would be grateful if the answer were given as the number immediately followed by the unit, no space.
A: 6.8mL
